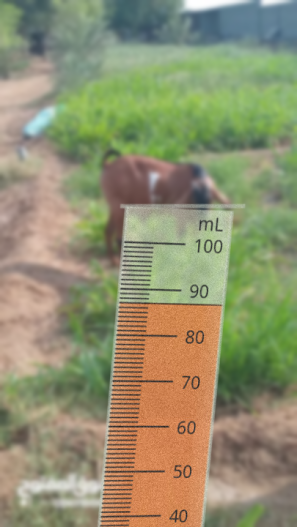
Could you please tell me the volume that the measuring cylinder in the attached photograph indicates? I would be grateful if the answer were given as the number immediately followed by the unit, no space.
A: 87mL
